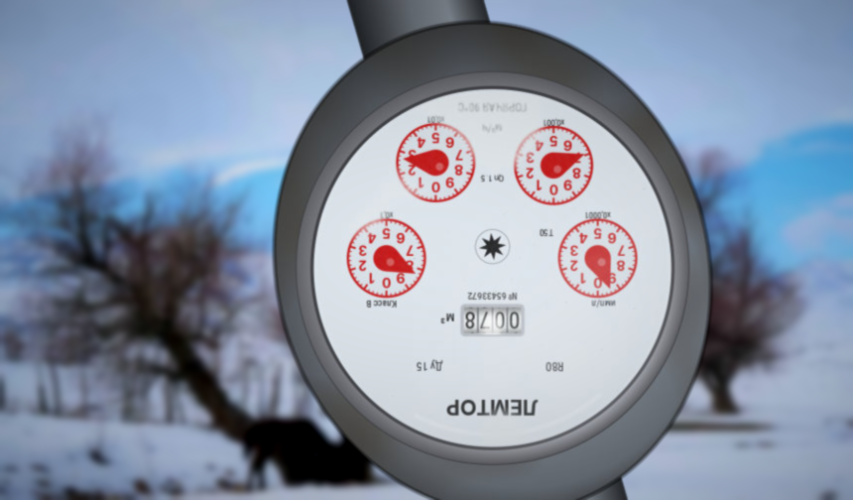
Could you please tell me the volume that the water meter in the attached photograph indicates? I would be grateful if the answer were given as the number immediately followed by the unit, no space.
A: 78.8269m³
